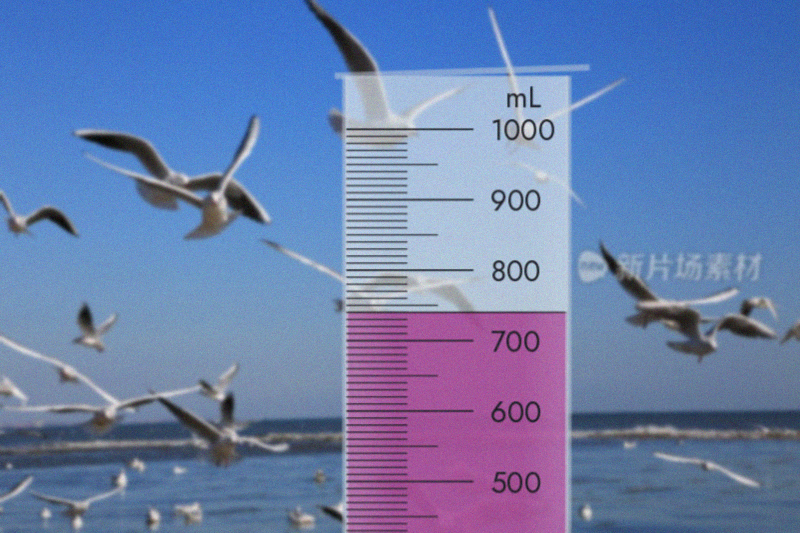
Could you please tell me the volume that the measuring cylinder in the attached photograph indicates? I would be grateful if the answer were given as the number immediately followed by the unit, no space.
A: 740mL
